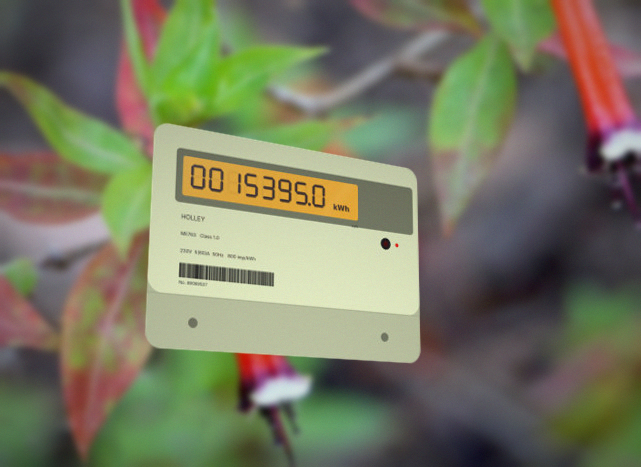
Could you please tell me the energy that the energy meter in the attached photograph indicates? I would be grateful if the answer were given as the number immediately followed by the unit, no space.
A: 15395.0kWh
